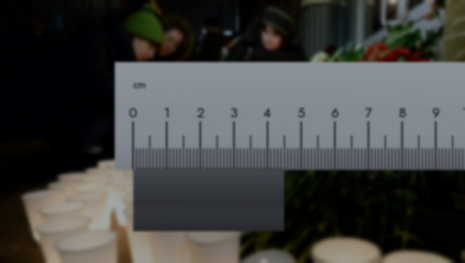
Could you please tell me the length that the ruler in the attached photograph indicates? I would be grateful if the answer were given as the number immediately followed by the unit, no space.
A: 4.5cm
